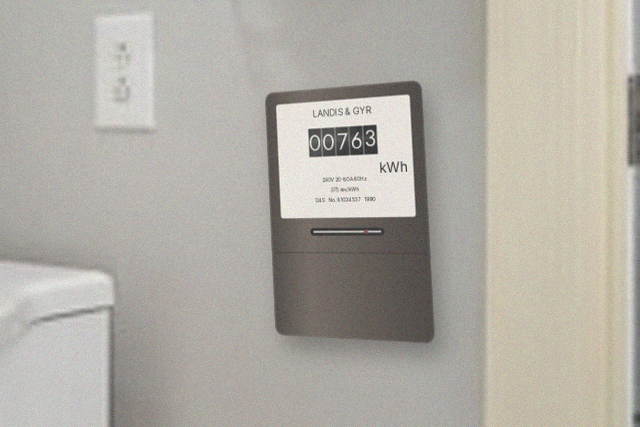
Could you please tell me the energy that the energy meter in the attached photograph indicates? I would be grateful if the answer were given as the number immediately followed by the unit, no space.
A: 763kWh
